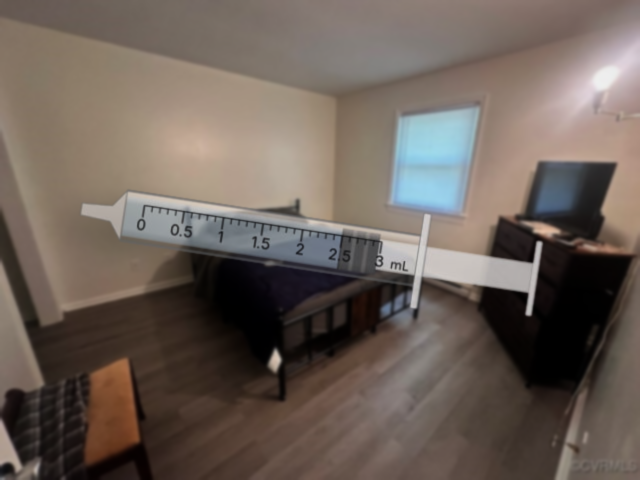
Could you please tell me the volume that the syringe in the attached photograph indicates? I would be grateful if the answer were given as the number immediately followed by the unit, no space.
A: 2.5mL
